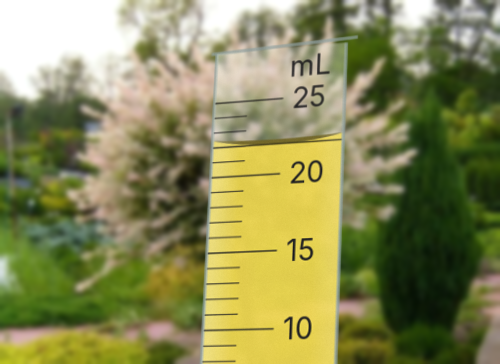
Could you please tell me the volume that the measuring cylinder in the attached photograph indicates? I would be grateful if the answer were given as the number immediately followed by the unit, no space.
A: 22mL
